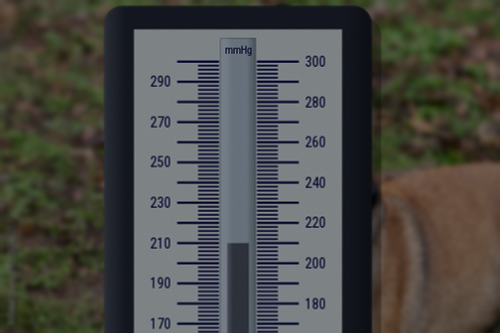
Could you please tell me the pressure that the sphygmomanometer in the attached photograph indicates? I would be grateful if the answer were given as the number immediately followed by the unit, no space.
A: 210mmHg
